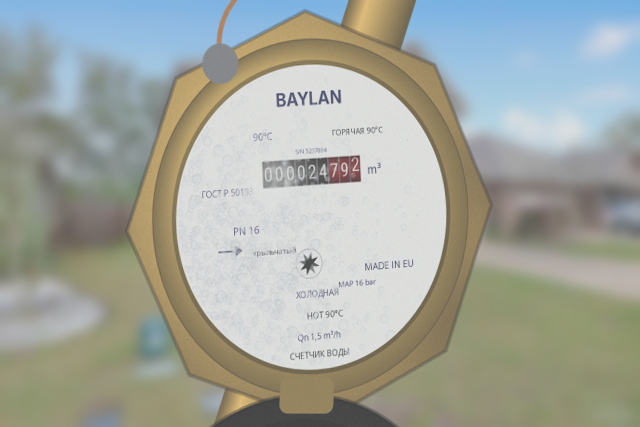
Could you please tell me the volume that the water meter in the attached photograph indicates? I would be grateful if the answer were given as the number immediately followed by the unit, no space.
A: 24.792m³
